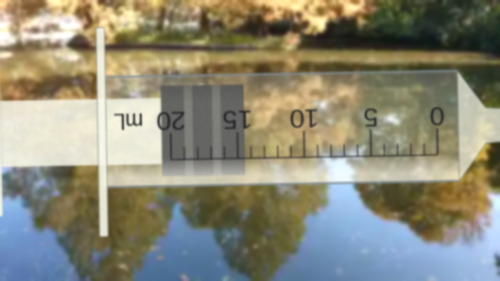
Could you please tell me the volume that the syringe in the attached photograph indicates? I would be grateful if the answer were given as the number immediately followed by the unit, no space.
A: 14.5mL
